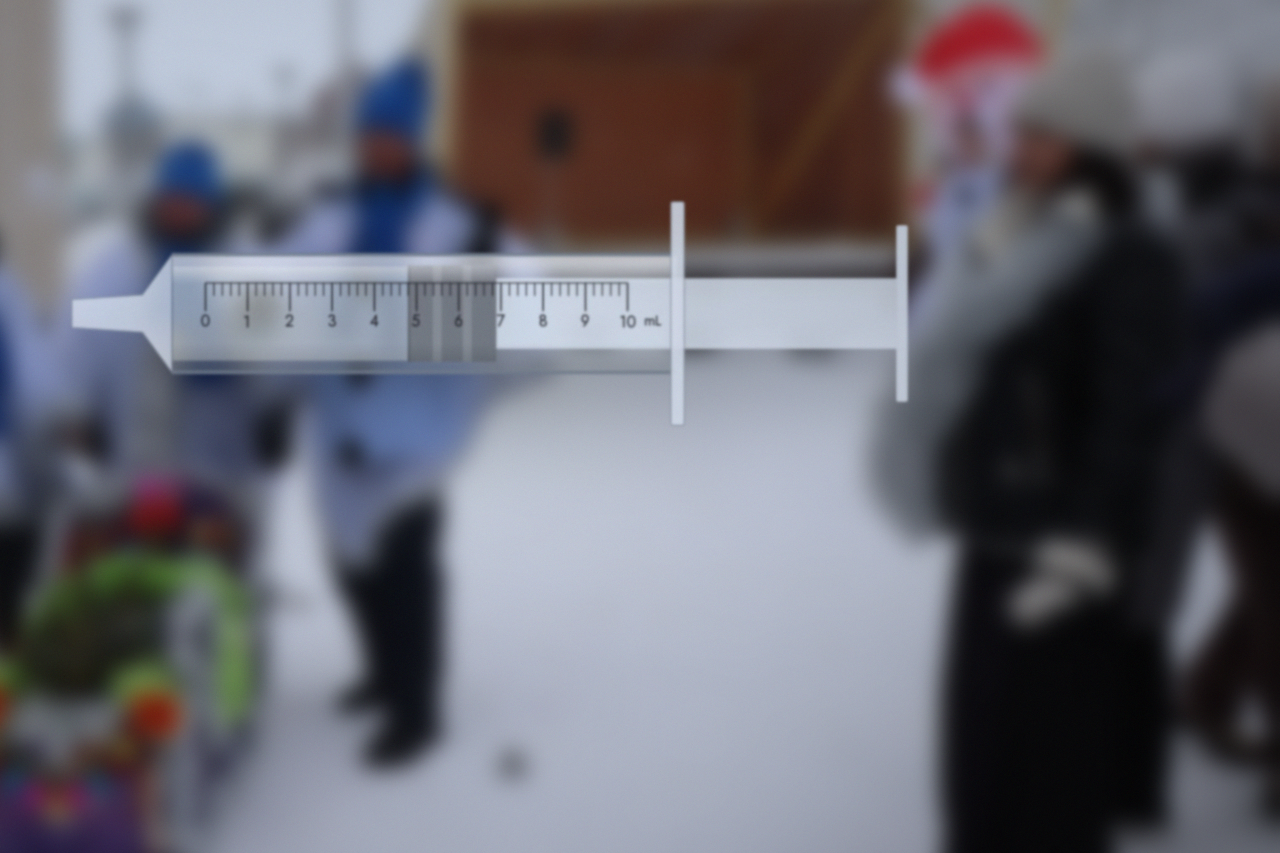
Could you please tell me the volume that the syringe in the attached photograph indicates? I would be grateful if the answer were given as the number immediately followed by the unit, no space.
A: 4.8mL
